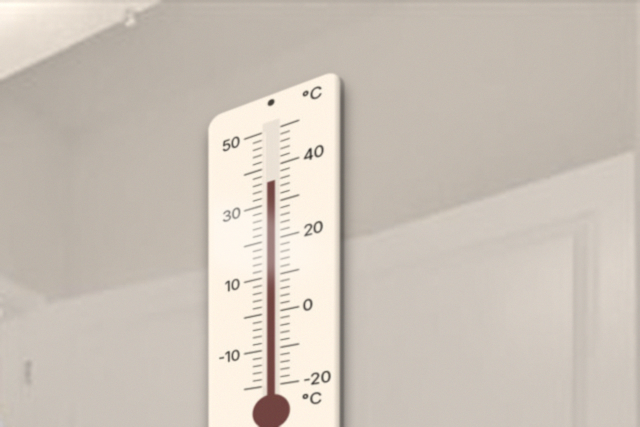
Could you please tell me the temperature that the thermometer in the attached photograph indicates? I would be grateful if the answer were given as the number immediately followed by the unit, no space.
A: 36°C
